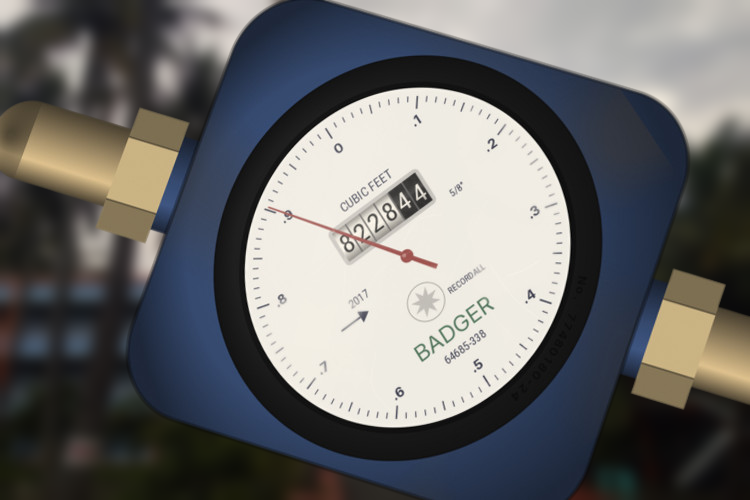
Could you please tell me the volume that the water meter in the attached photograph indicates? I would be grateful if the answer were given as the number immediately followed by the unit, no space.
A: 822843.90ft³
